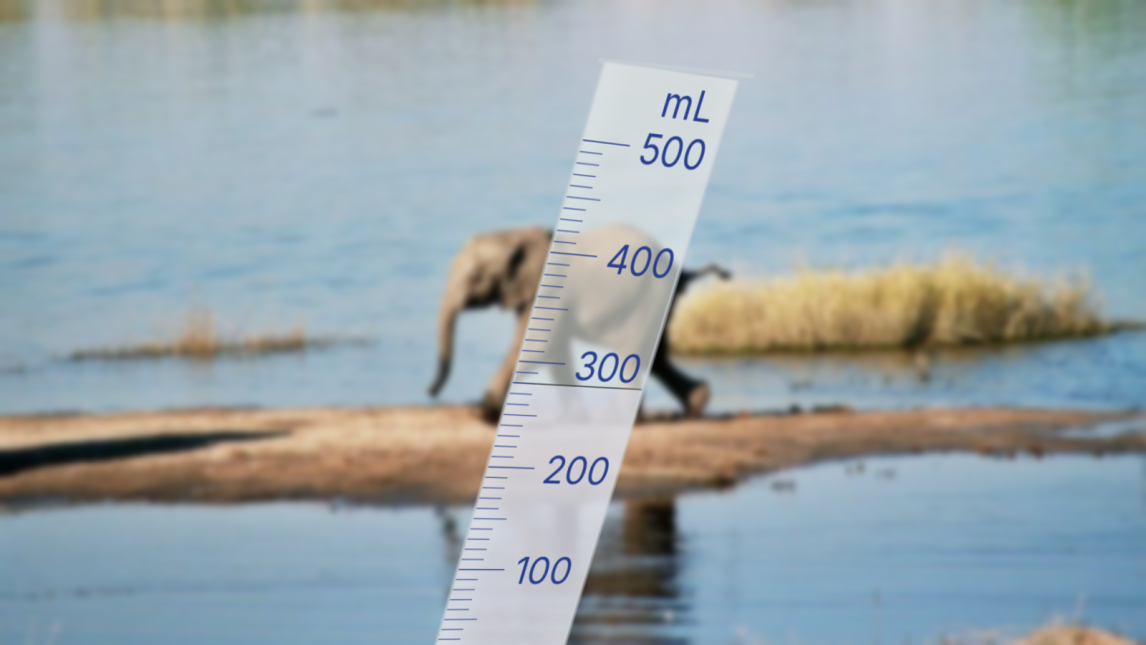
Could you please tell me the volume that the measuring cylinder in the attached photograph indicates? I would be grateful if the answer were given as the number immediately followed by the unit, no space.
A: 280mL
